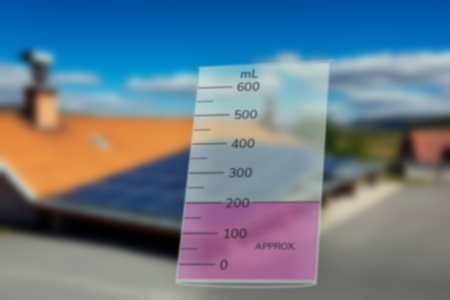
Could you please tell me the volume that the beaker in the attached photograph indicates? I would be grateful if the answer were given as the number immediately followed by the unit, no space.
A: 200mL
